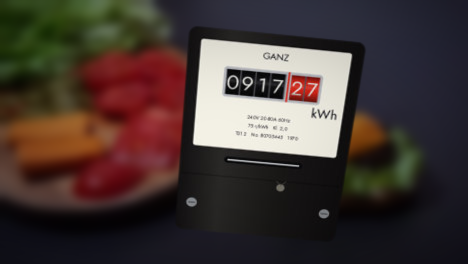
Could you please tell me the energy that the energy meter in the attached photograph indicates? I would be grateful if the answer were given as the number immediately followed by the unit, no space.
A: 917.27kWh
